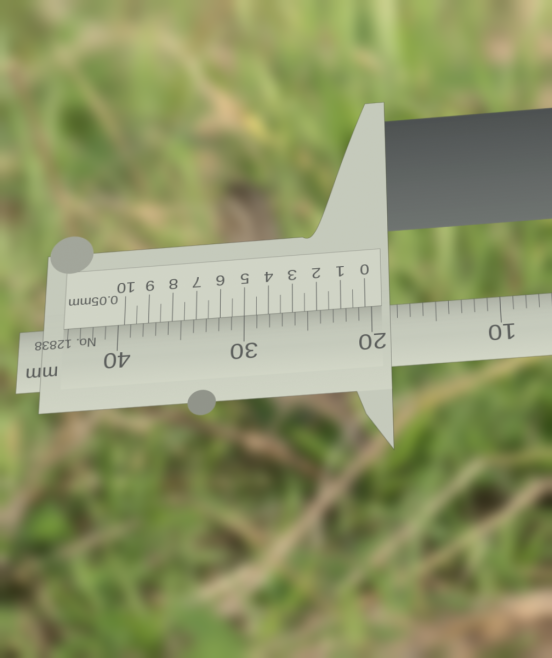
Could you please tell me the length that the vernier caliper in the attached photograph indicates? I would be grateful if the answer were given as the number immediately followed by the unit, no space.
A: 20.5mm
